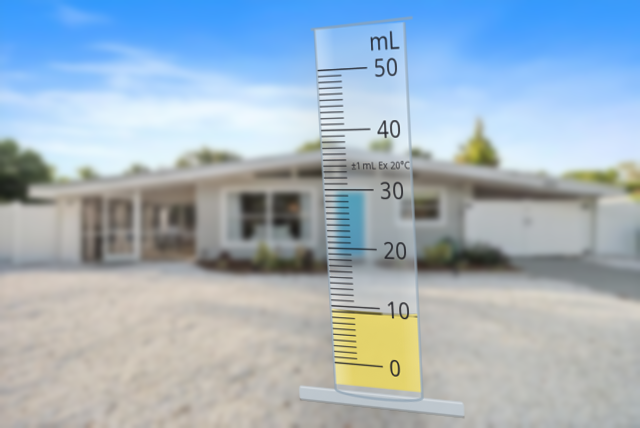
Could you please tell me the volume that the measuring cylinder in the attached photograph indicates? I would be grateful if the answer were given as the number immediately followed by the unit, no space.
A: 9mL
